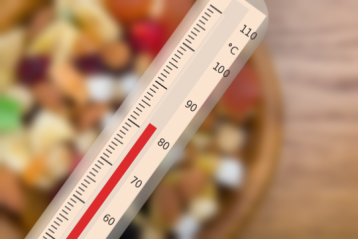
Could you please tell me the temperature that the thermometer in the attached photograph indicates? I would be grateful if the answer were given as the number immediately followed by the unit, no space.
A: 82°C
